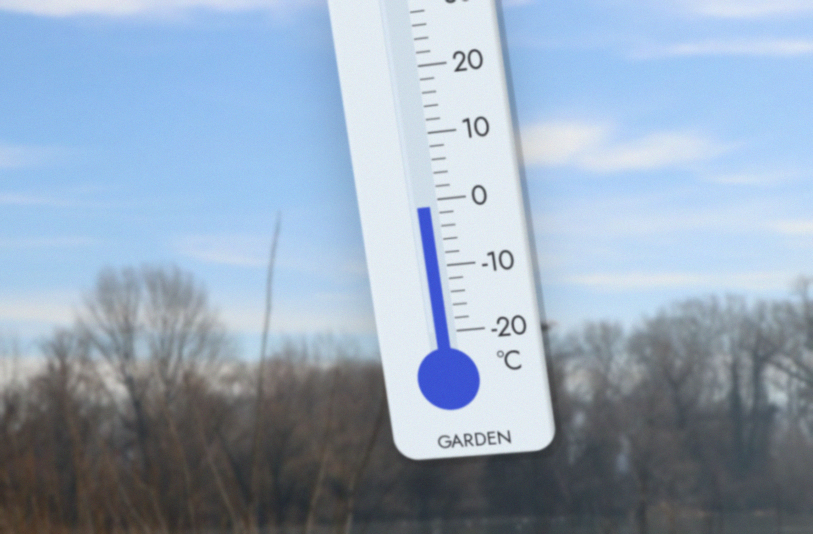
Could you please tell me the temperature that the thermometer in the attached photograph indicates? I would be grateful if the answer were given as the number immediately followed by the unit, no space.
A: -1°C
